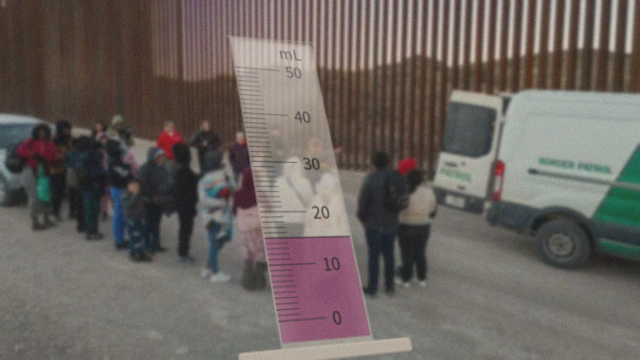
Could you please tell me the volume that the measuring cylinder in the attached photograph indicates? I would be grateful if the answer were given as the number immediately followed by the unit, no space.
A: 15mL
